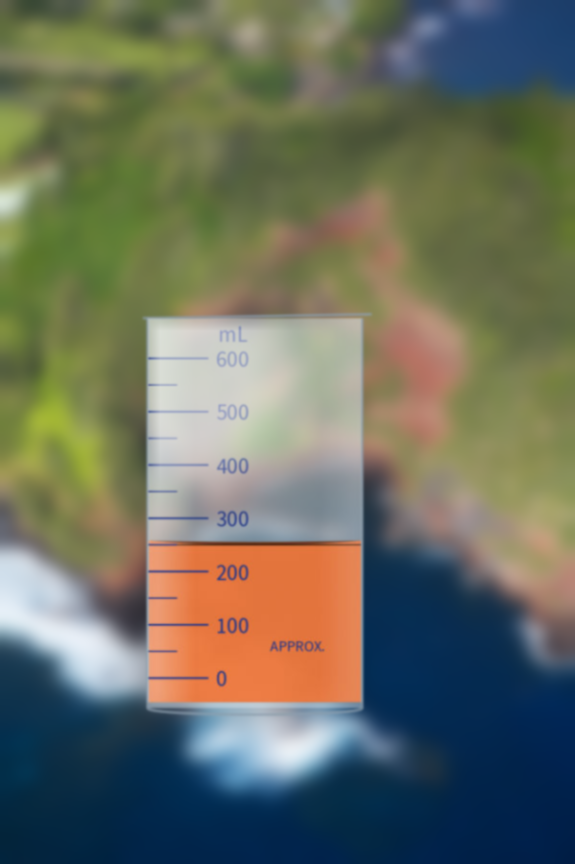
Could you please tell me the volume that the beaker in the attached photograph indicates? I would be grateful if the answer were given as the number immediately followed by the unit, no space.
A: 250mL
